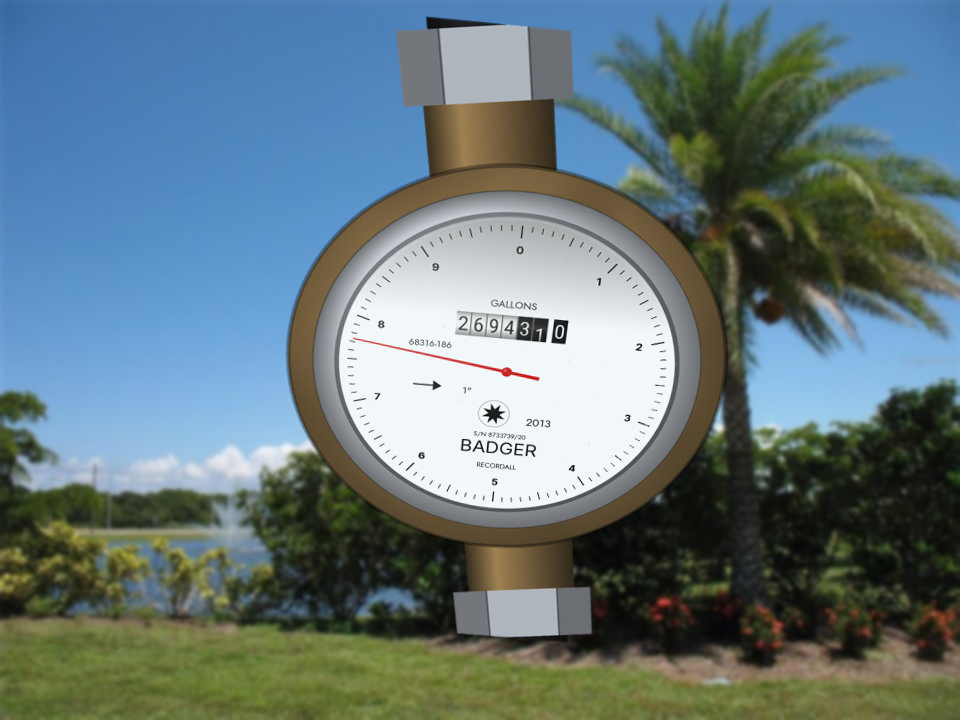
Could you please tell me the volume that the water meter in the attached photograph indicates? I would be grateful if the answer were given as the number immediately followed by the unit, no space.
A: 2694307.7gal
